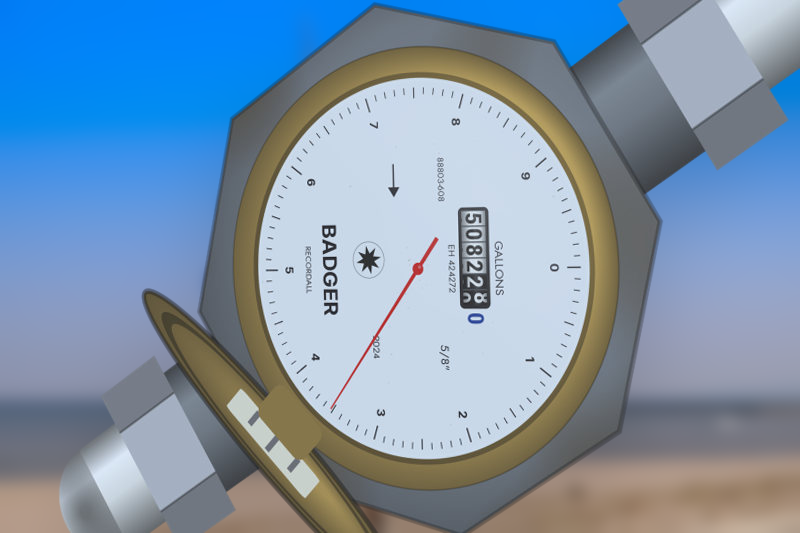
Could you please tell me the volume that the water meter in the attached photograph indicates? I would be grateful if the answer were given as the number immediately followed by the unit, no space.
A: 5082283.5gal
